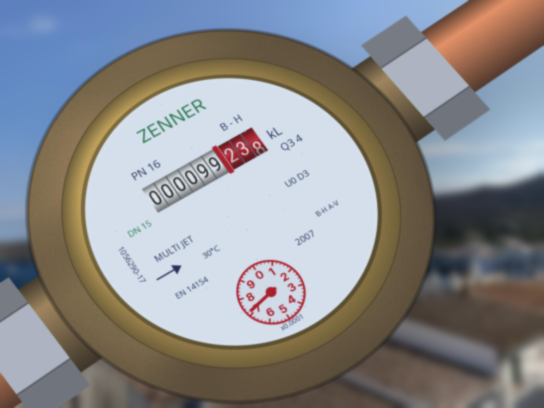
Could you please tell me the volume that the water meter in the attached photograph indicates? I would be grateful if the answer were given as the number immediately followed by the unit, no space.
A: 99.2377kL
